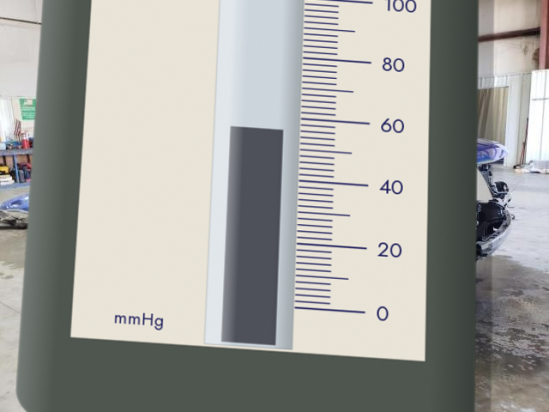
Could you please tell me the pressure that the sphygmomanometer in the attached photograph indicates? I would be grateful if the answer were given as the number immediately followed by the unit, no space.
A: 56mmHg
